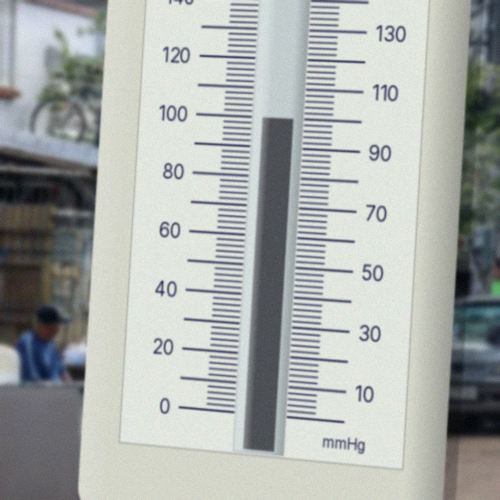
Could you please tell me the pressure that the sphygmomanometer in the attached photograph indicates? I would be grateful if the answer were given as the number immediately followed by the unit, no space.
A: 100mmHg
